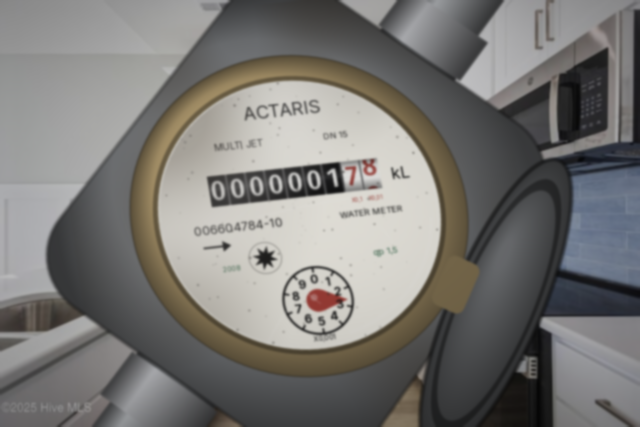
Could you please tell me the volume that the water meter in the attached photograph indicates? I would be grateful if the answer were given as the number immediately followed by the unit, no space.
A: 1.782kL
